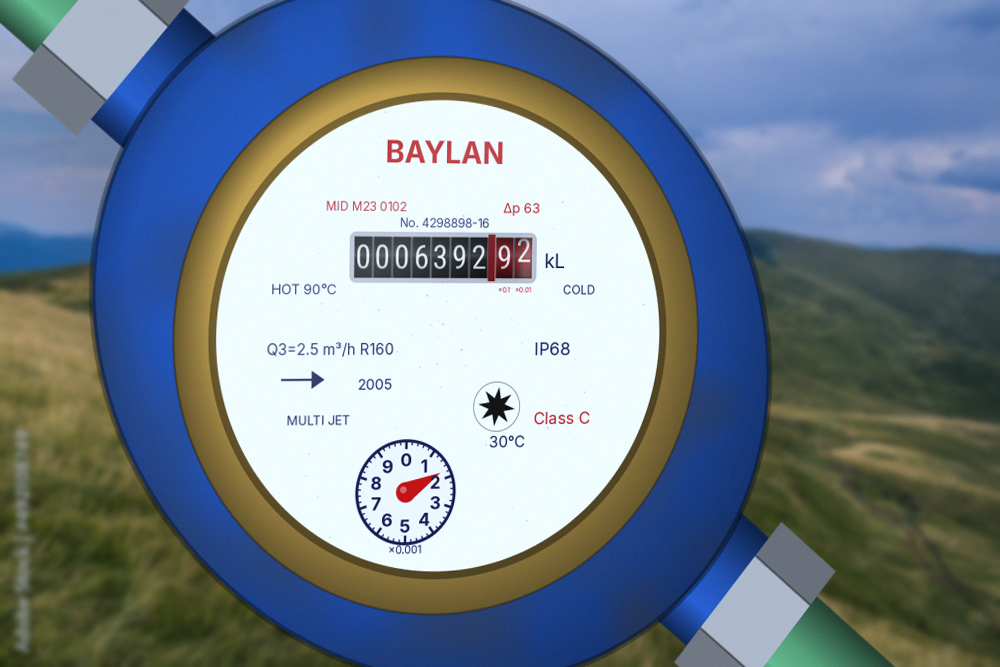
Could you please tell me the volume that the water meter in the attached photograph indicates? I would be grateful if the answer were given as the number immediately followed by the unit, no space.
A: 6392.921kL
